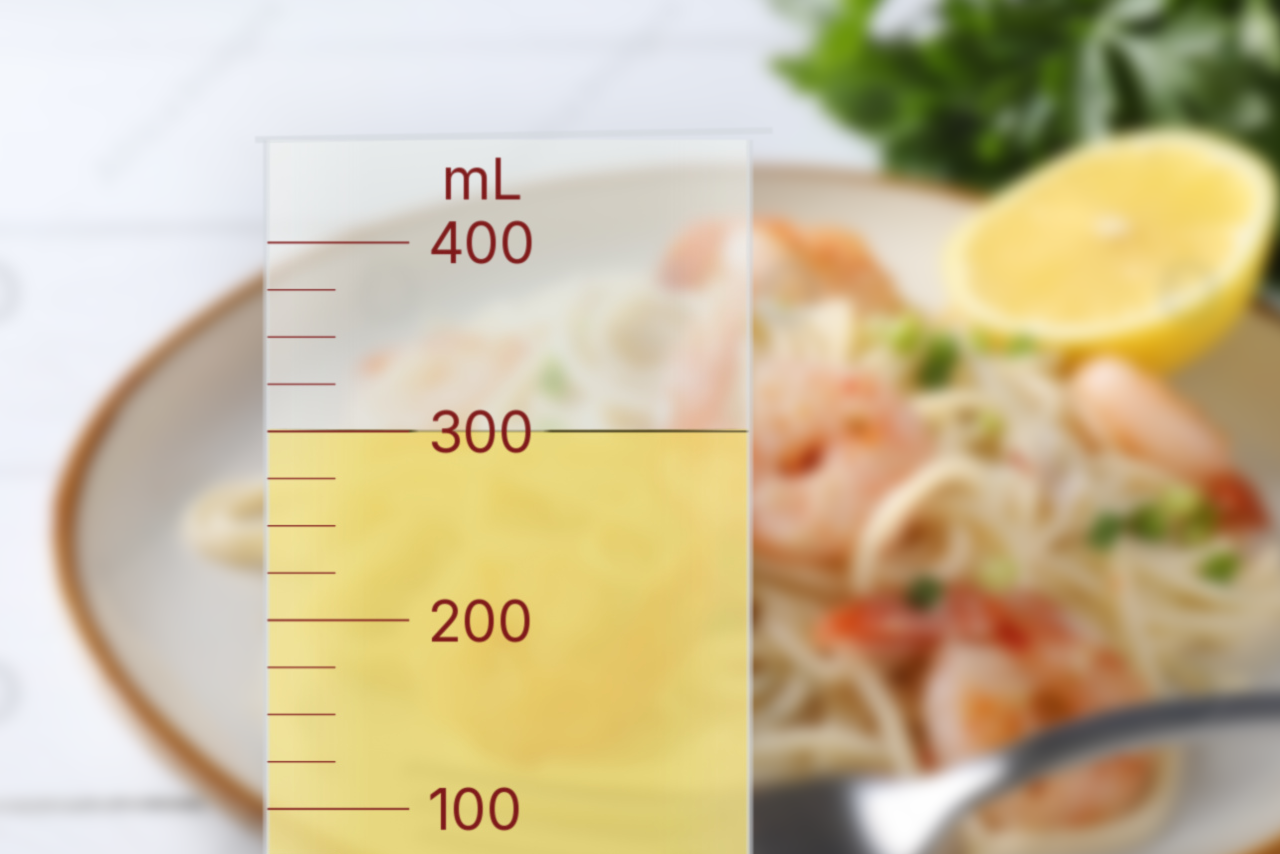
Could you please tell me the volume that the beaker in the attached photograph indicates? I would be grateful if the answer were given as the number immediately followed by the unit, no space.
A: 300mL
